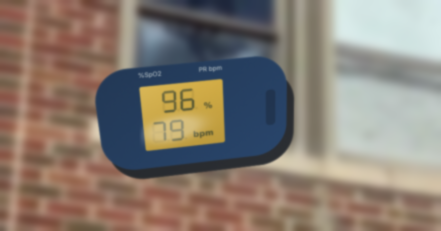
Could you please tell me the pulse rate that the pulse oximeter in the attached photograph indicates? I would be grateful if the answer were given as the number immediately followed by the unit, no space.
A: 79bpm
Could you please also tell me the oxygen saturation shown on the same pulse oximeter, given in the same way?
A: 96%
